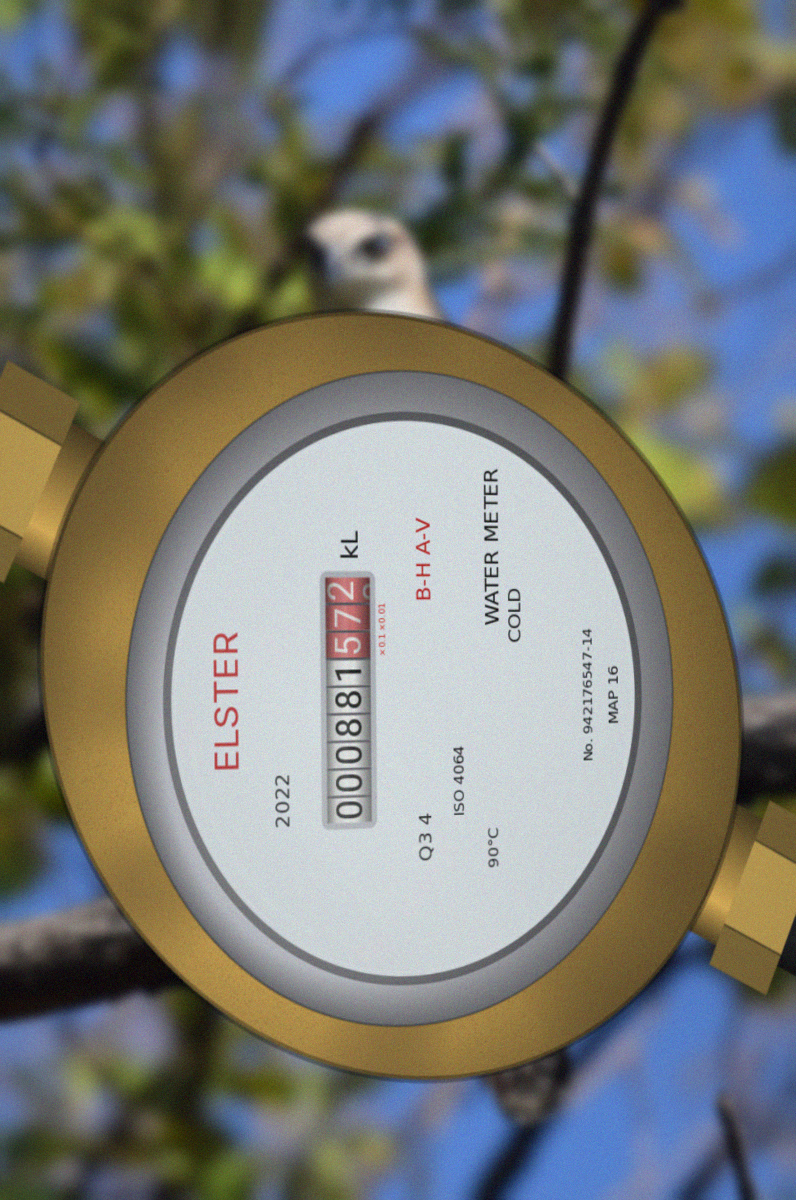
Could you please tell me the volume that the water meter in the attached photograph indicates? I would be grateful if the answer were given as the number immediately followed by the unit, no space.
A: 881.572kL
